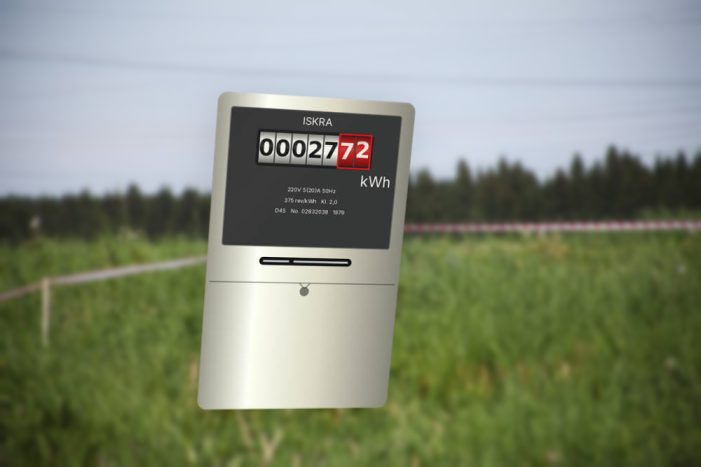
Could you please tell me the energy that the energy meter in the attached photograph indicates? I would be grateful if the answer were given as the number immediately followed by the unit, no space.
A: 27.72kWh
